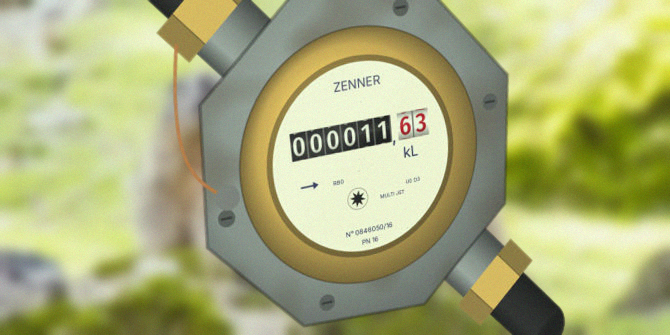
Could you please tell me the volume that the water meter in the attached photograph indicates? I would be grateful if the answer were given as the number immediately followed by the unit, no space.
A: 11.63kL
